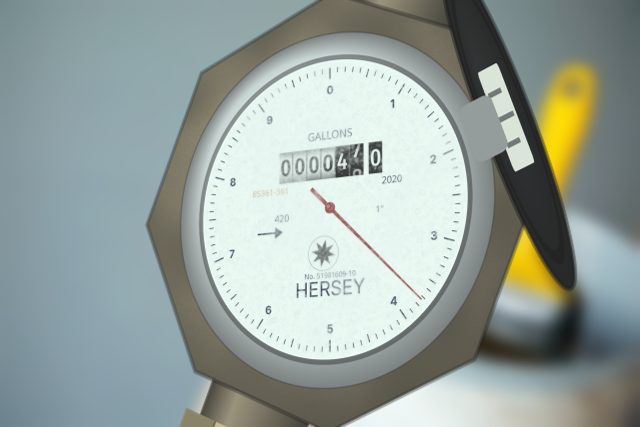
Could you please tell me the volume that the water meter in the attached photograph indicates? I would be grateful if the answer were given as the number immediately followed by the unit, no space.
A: 473.7gal
